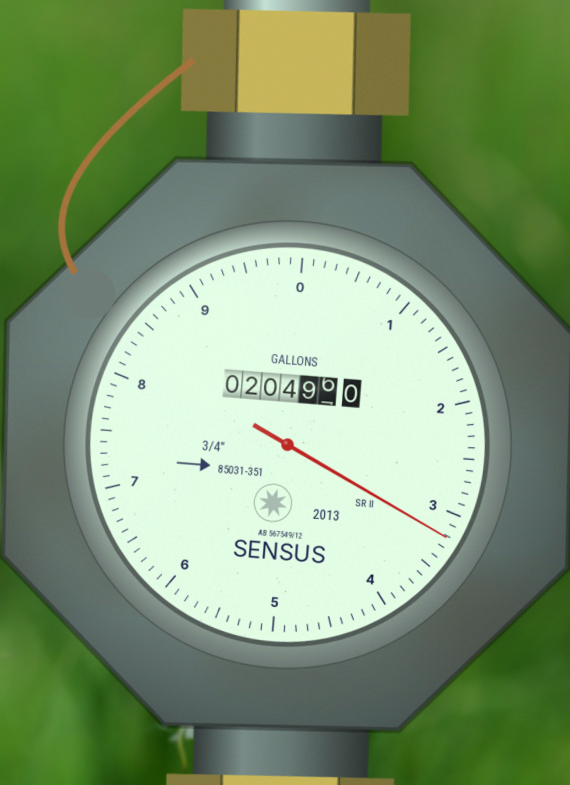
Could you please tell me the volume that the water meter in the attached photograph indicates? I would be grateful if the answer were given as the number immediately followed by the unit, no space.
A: 204963.2gal
